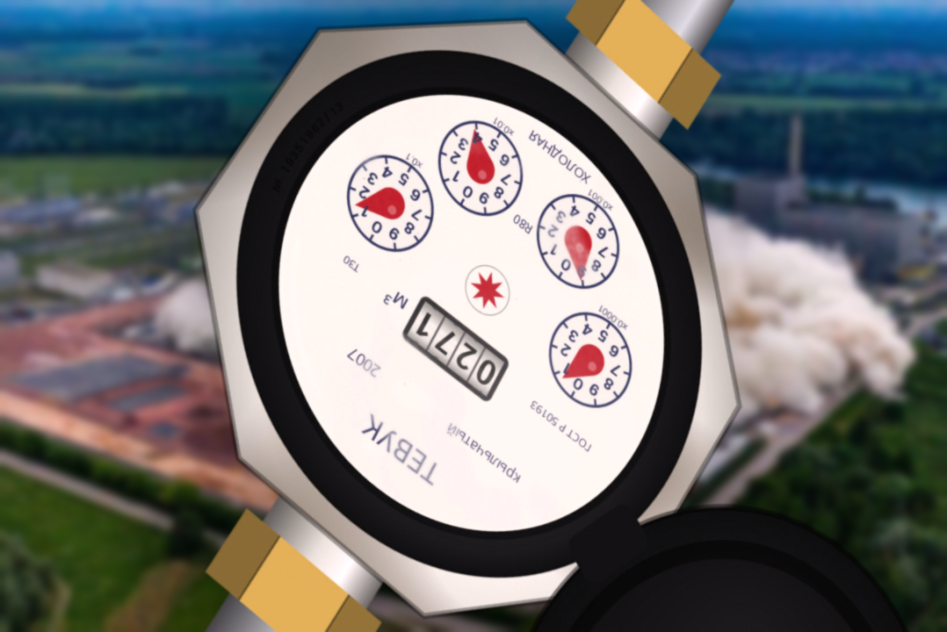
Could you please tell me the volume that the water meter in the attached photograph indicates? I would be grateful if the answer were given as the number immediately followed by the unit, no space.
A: 271.1390m³
